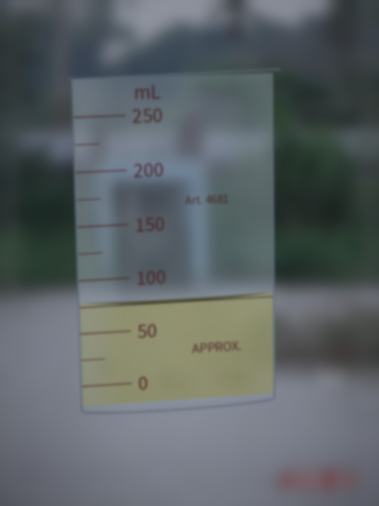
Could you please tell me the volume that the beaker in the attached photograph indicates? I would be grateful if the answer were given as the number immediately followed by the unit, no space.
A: 75mL
